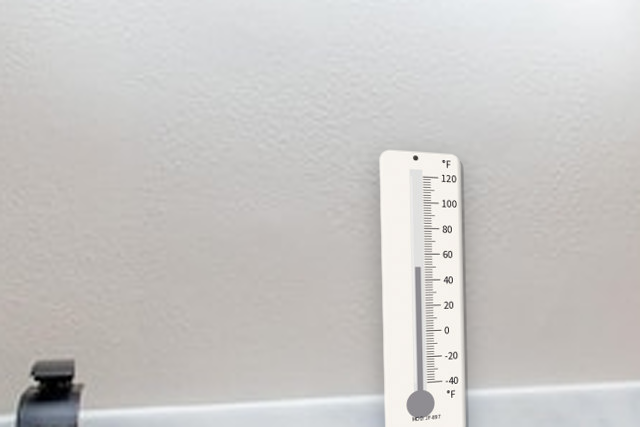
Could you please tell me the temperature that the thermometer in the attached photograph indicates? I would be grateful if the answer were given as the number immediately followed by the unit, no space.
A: 50°F
